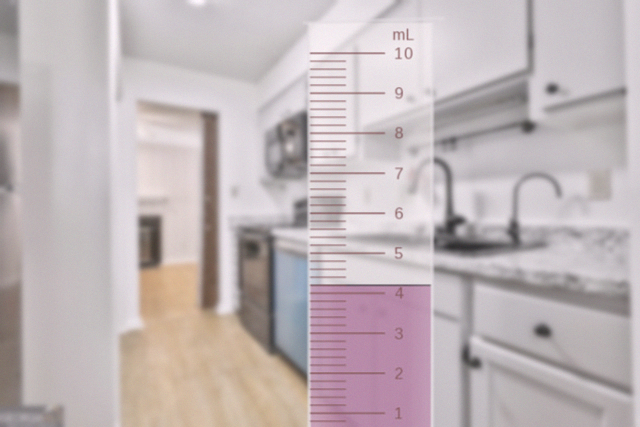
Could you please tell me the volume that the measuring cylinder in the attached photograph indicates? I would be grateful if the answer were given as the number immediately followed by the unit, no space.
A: 4.2mL
